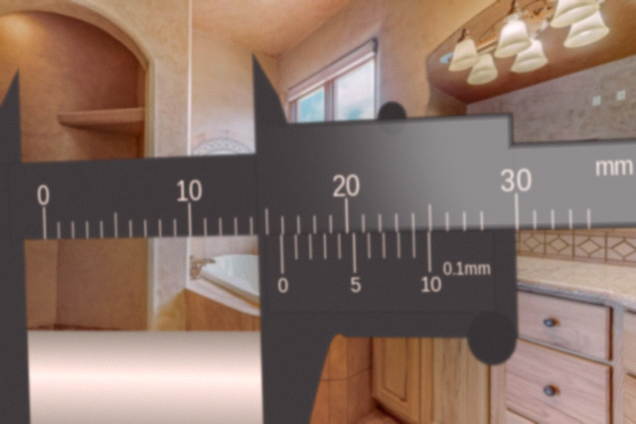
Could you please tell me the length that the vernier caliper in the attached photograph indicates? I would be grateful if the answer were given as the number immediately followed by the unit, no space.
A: 15.9mm
